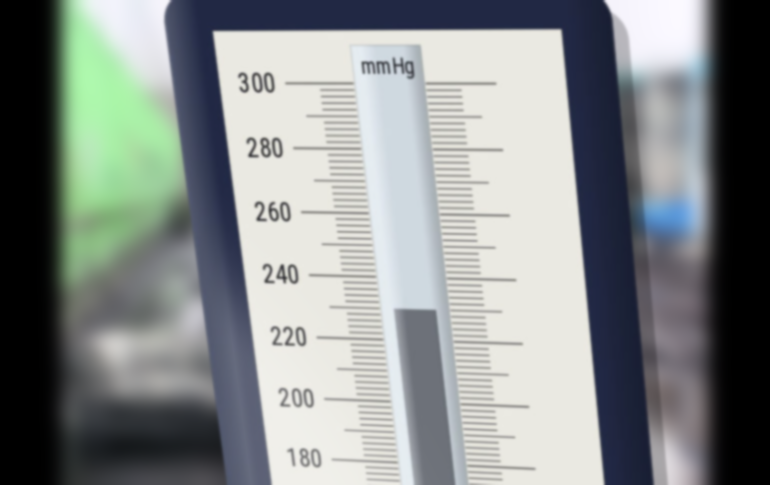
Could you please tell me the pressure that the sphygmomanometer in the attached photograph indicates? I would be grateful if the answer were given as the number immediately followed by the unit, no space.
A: 230mmHg
